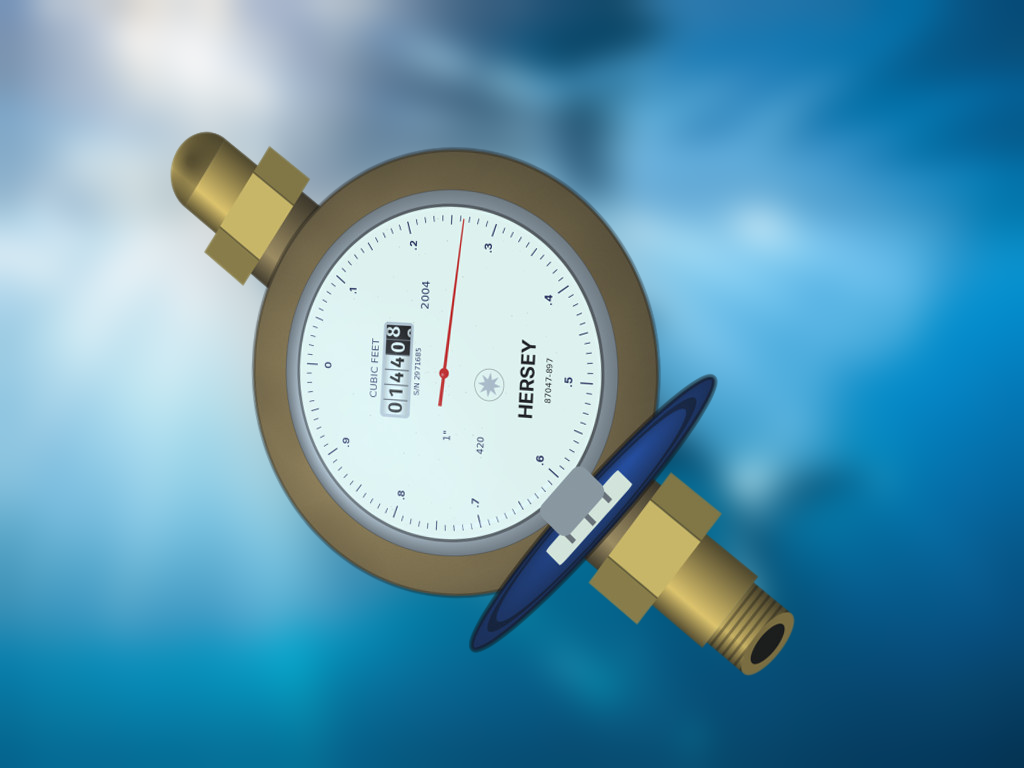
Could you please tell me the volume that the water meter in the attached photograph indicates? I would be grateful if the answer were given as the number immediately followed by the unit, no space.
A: 14408.26ft³
